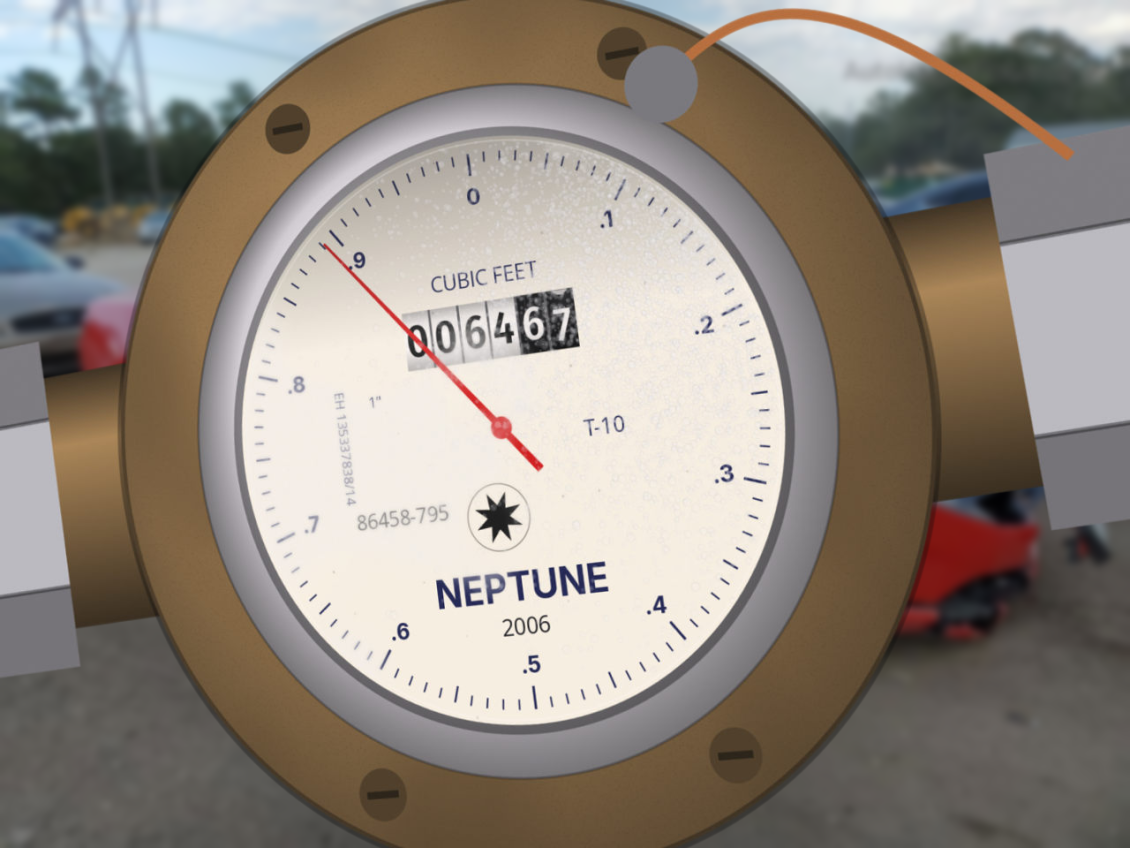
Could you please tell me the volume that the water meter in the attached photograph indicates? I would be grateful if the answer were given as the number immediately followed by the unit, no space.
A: 6466.89ft³
